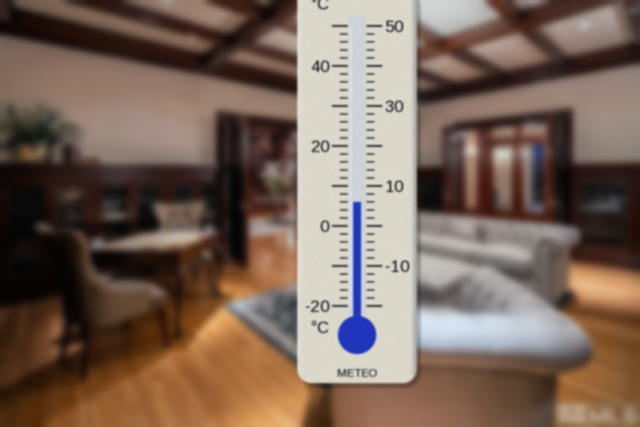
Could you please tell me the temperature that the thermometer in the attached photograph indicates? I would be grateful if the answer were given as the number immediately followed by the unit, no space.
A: 6°C
